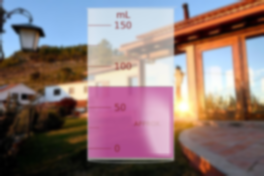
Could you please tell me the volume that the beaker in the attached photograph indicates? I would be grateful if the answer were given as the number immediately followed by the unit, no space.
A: 75mL
